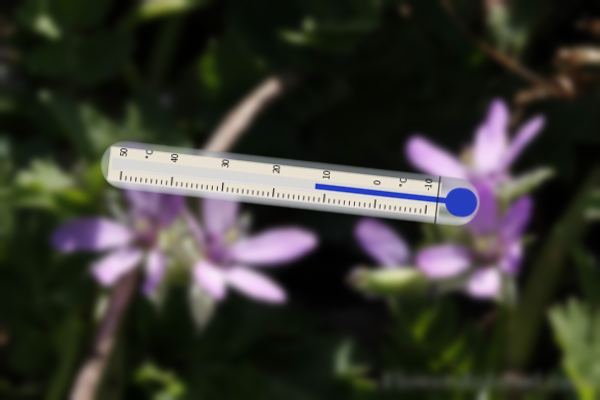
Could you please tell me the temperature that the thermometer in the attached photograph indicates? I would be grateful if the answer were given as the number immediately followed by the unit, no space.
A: 12°C
